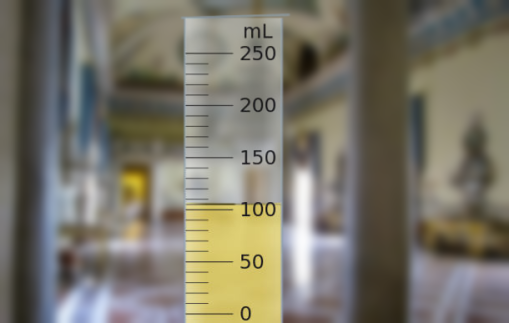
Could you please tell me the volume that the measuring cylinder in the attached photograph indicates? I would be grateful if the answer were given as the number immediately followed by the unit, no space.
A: 105mL
